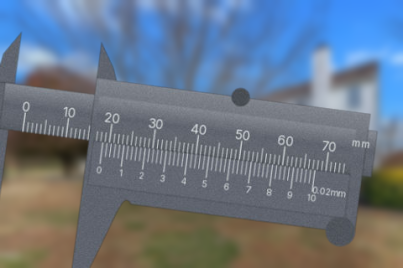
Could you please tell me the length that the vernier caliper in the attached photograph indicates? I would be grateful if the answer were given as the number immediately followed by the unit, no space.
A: 18.5mm
